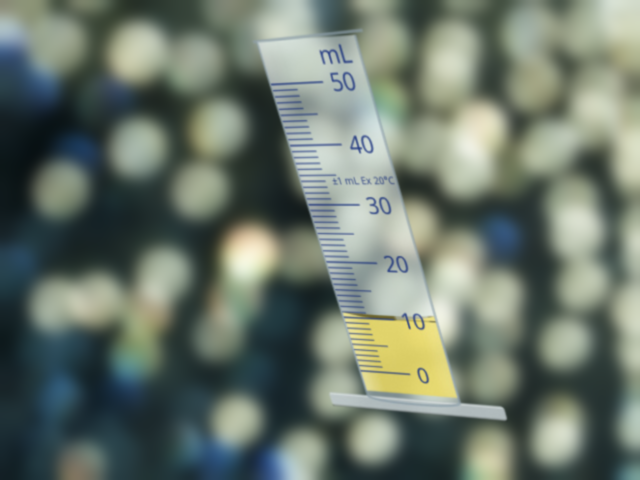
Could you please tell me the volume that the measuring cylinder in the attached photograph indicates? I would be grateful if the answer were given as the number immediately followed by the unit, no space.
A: 10mL
